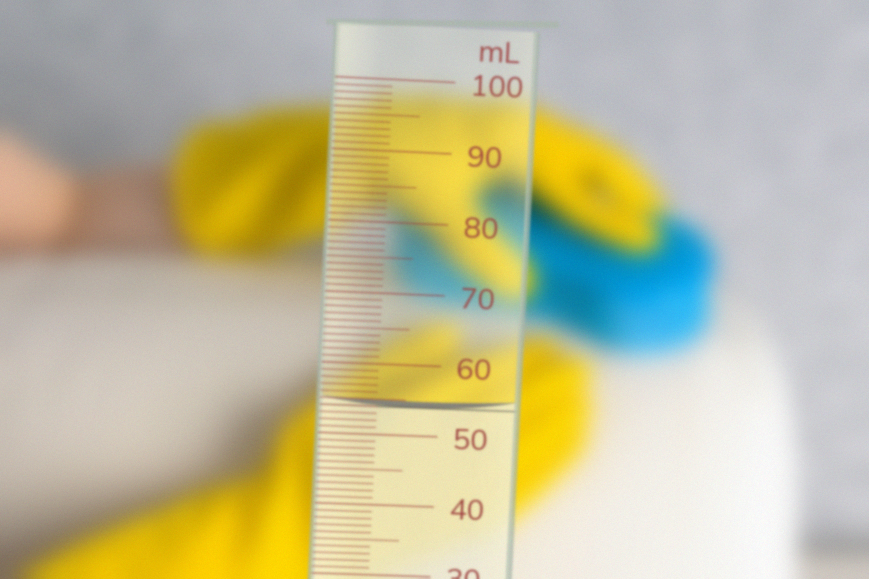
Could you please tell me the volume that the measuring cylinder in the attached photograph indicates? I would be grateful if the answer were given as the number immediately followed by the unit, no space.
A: 54mL
